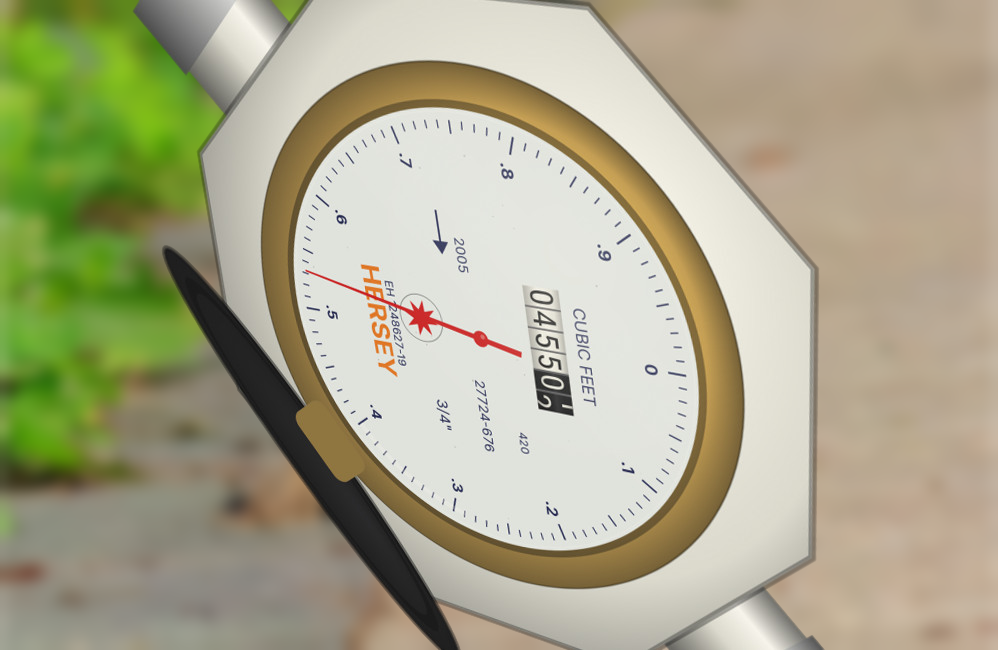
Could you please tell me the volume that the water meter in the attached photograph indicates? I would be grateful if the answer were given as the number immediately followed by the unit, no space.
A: 45501.53ft³
